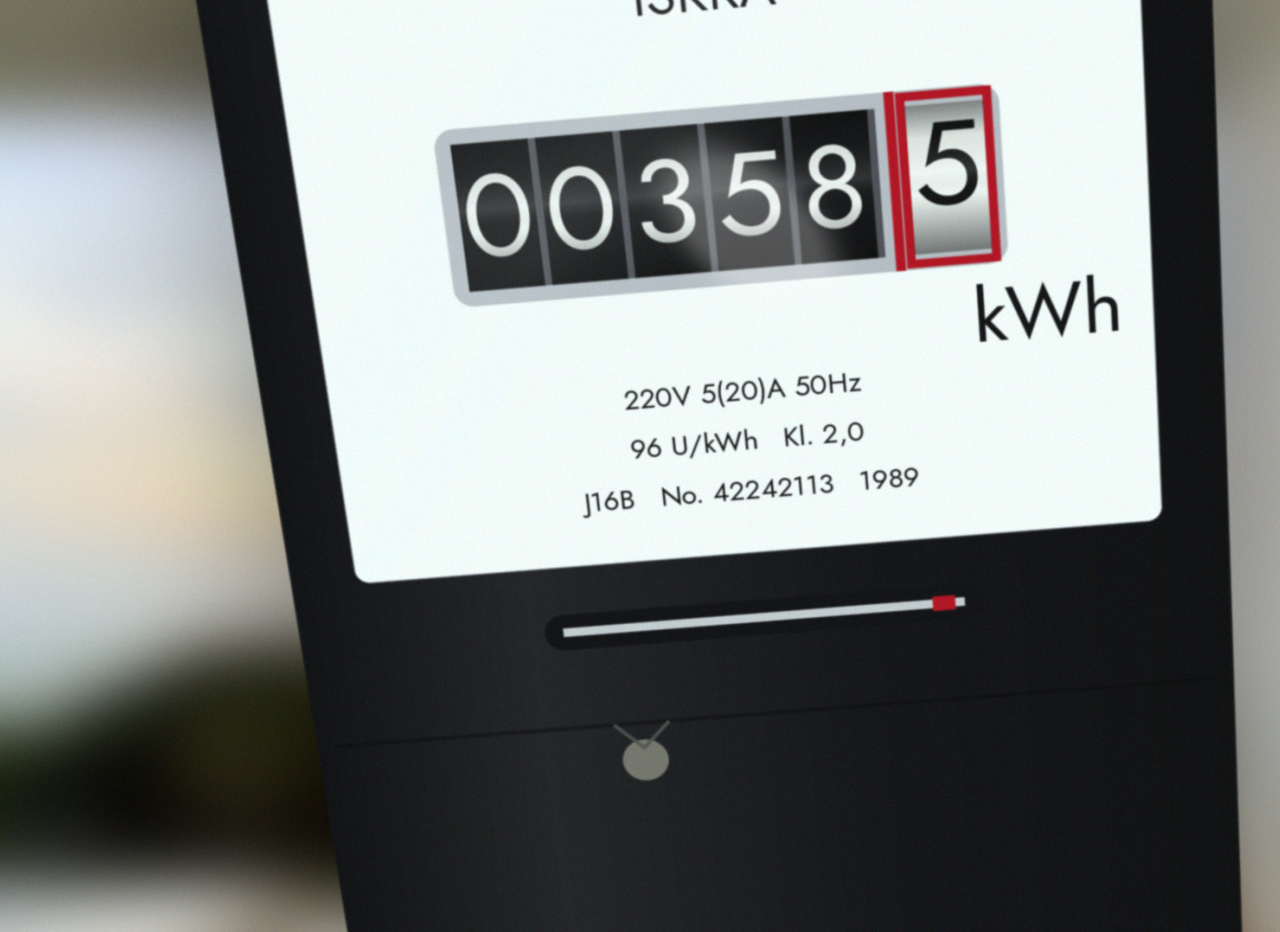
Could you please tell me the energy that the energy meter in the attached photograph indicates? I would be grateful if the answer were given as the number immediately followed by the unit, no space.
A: 358.5kWh
